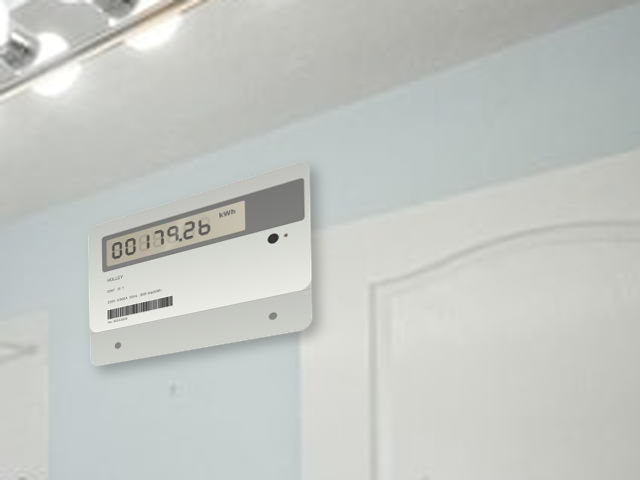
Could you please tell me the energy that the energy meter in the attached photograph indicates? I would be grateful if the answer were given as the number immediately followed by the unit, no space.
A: 179.26kWh
